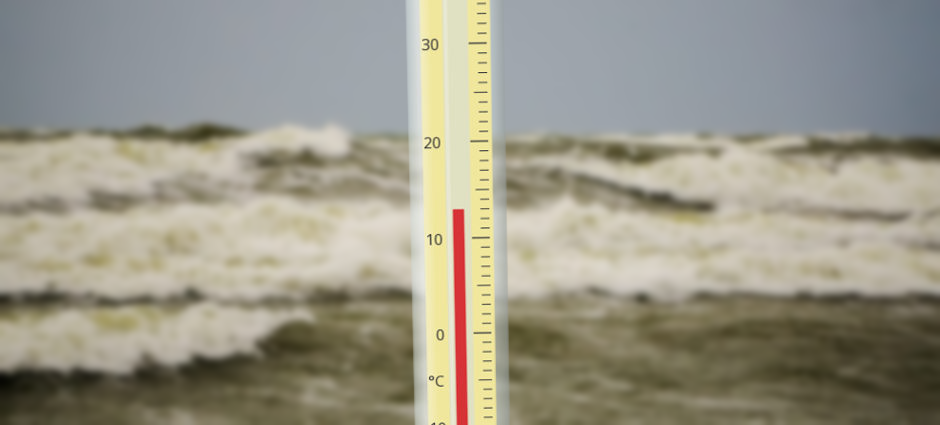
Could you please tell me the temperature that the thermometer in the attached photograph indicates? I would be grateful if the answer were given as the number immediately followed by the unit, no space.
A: 13°C
